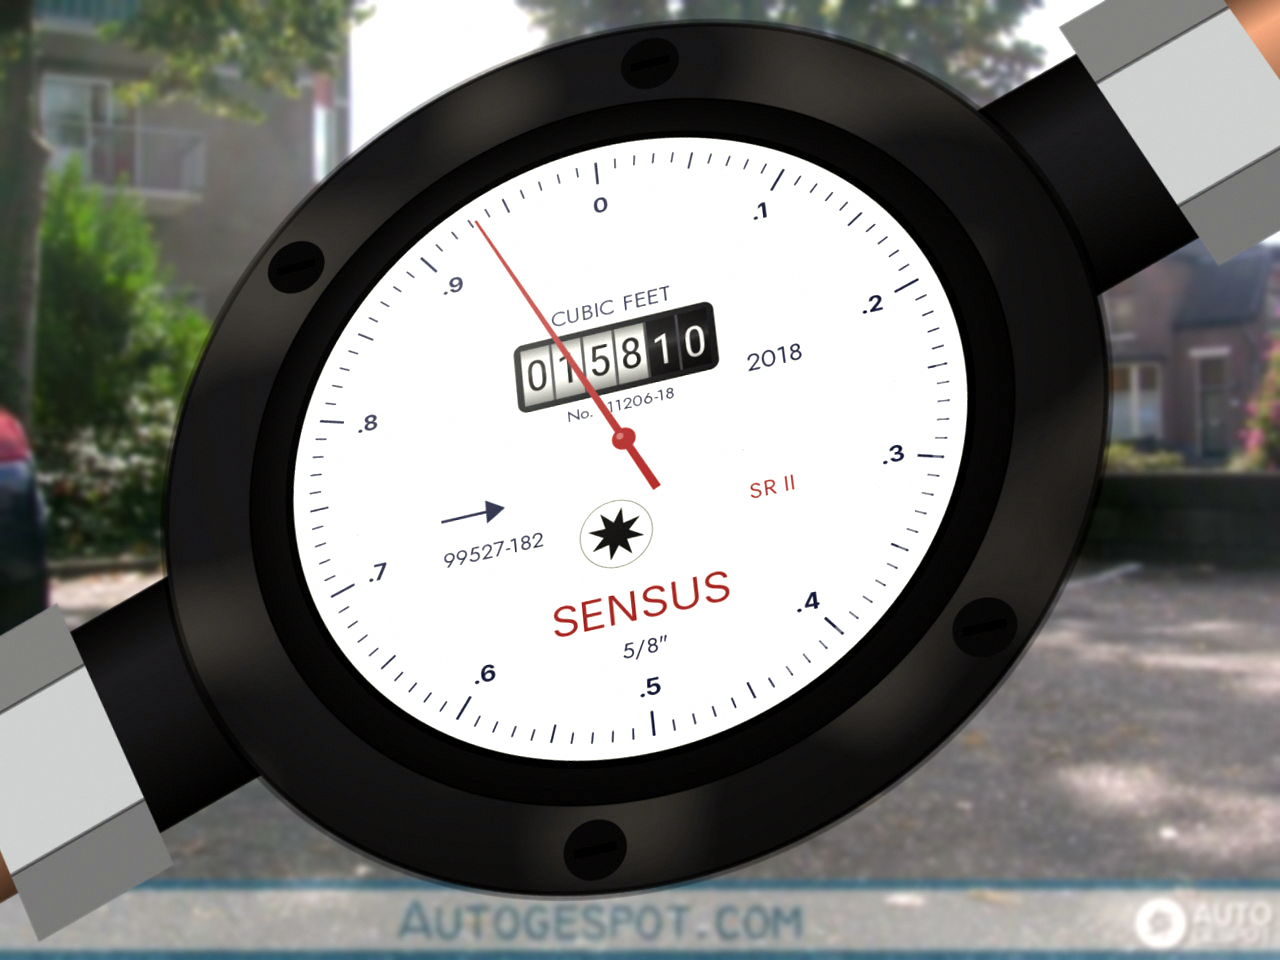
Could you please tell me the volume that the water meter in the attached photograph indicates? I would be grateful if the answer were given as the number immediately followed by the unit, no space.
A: 15809.93ft³
